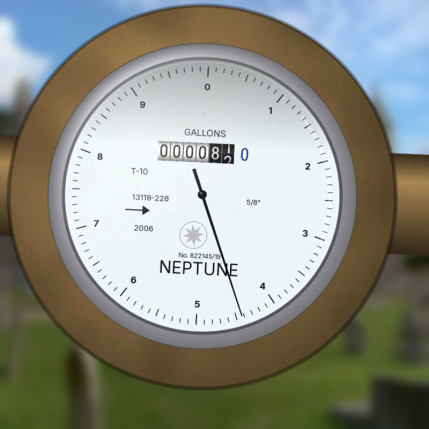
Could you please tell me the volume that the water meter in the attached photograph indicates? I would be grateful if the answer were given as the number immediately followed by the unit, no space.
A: 814.4gal
